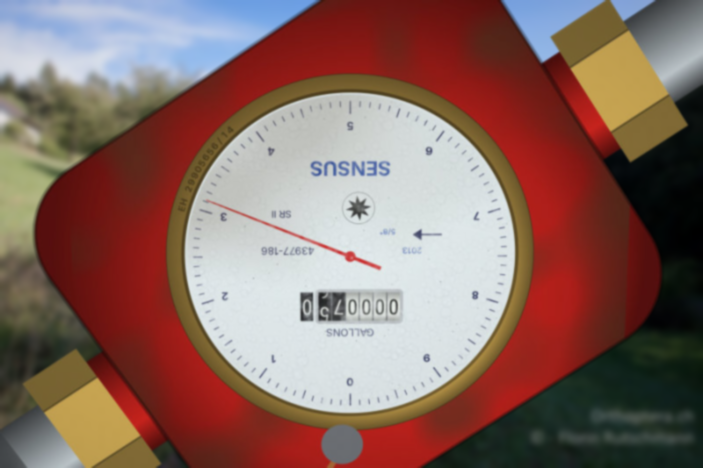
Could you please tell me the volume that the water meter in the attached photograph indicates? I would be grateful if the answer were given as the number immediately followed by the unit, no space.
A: 753.1gal
